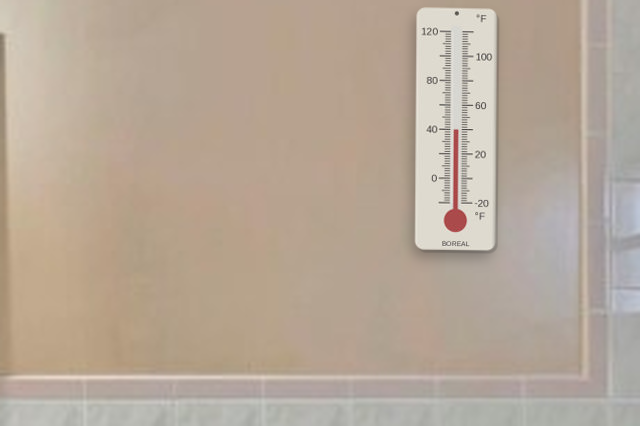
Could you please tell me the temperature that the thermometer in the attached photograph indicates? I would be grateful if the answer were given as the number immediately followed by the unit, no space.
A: 40°F
